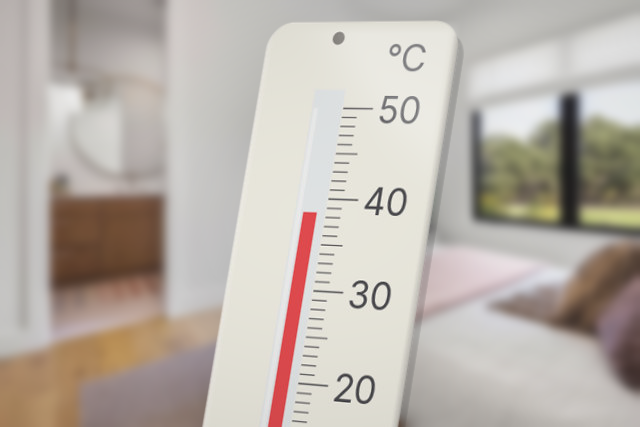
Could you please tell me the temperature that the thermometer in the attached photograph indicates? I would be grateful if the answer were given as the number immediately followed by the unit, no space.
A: 38.5°C
